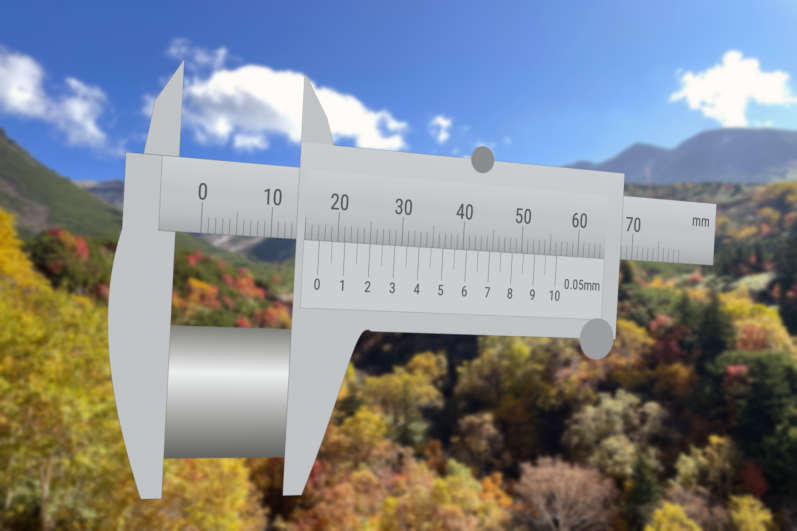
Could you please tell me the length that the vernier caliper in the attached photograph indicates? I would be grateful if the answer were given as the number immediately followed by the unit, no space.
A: 17.2mm
